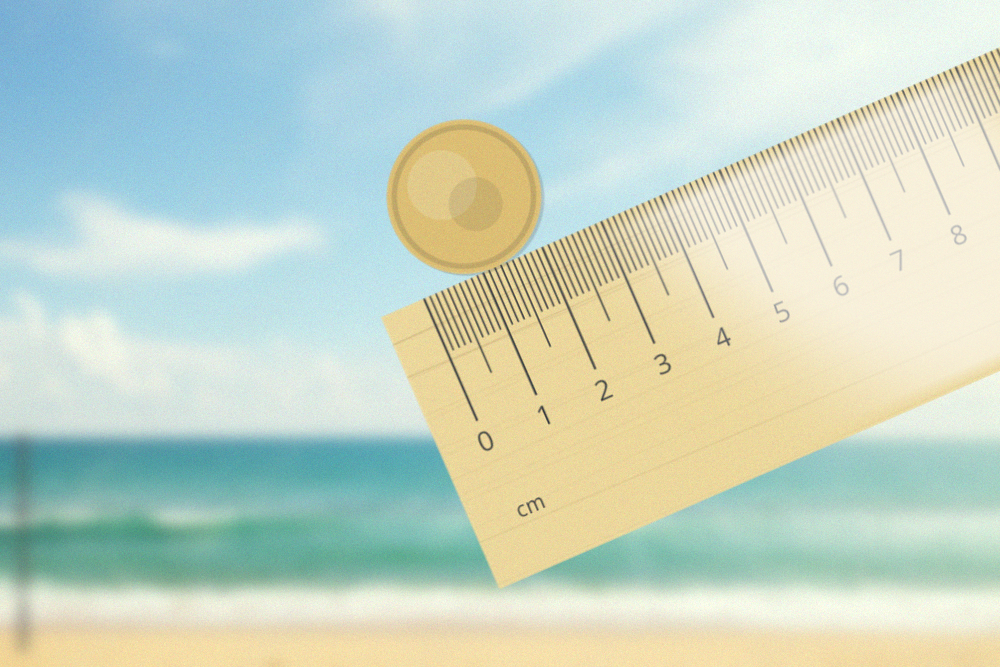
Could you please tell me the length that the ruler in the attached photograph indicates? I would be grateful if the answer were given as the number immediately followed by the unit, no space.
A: 2.4cm
